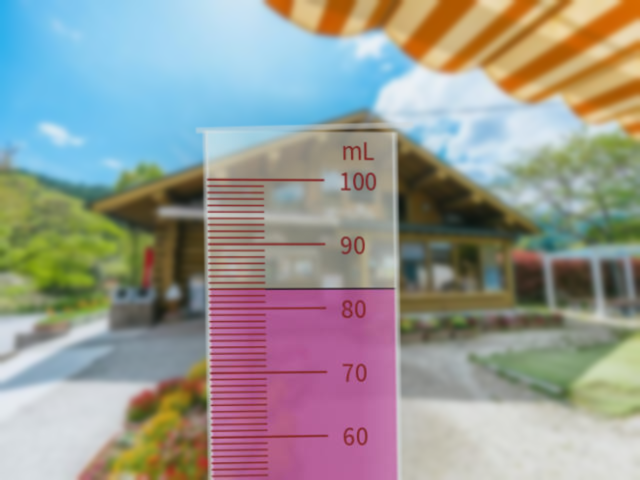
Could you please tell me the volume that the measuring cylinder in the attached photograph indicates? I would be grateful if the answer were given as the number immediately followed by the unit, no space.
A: 83mL
